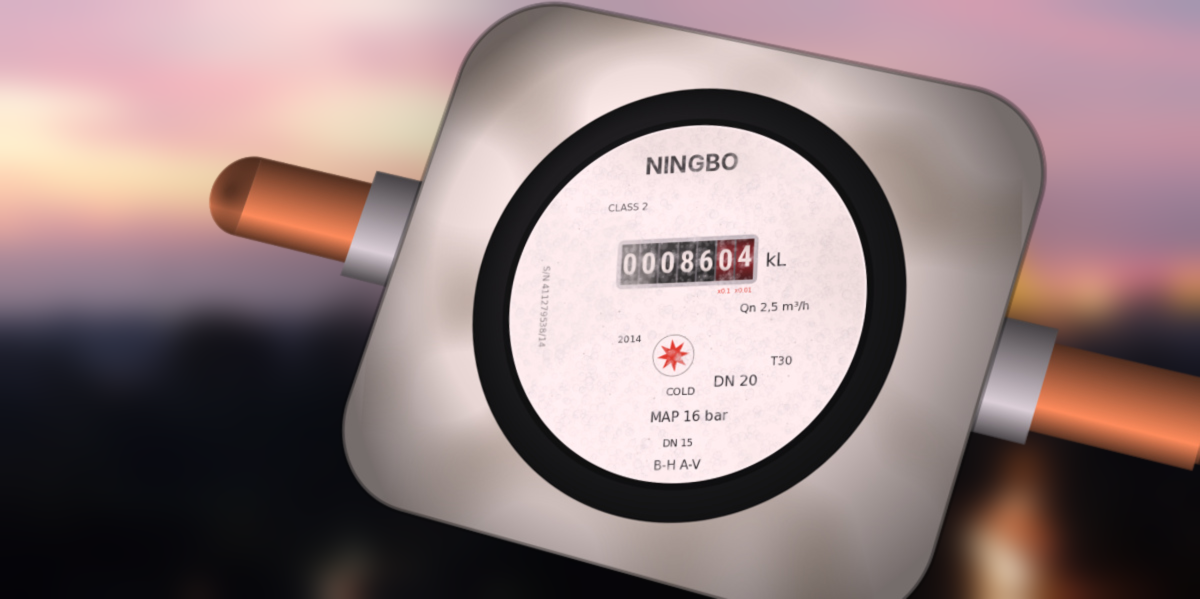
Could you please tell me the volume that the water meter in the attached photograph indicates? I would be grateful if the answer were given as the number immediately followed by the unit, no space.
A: 86.04kL
